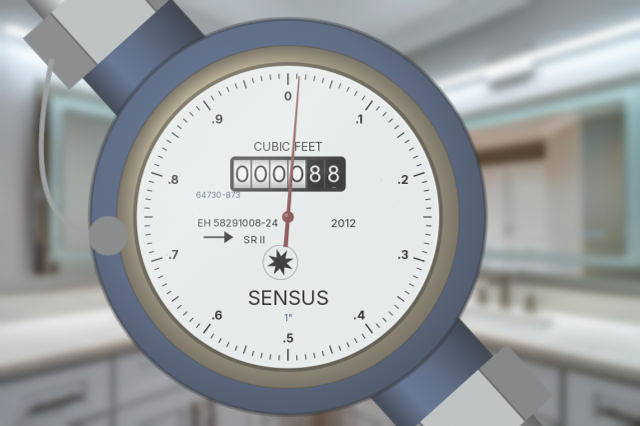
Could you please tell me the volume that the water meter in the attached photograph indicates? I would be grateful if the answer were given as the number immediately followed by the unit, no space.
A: 88.01ft³
